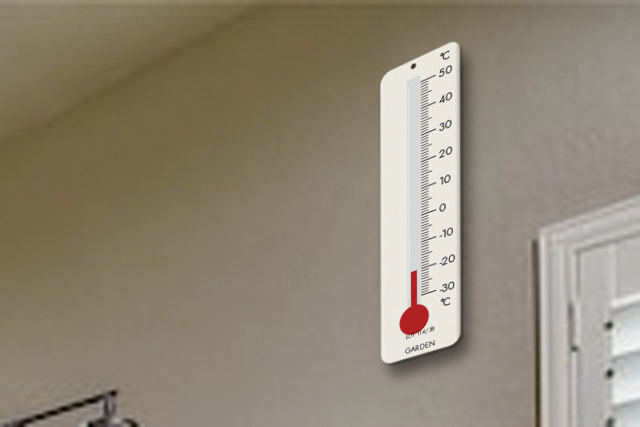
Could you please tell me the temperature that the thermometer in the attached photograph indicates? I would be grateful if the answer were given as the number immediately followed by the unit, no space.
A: -20°C
